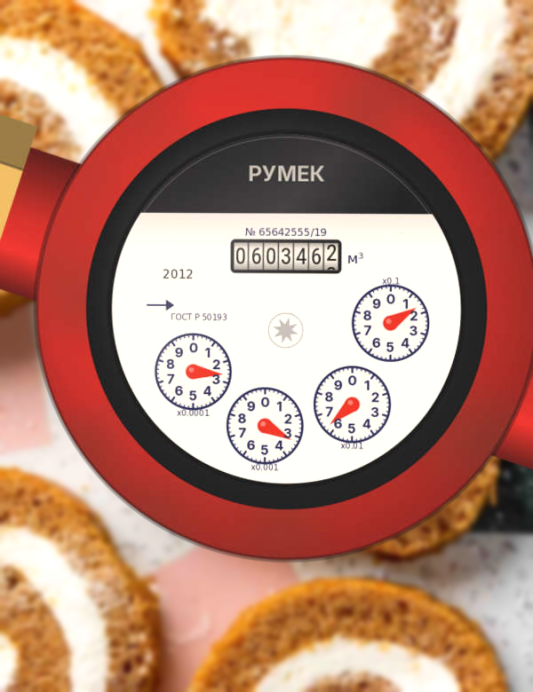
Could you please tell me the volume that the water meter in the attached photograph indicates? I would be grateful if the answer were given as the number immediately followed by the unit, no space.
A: 603462.1632m³
